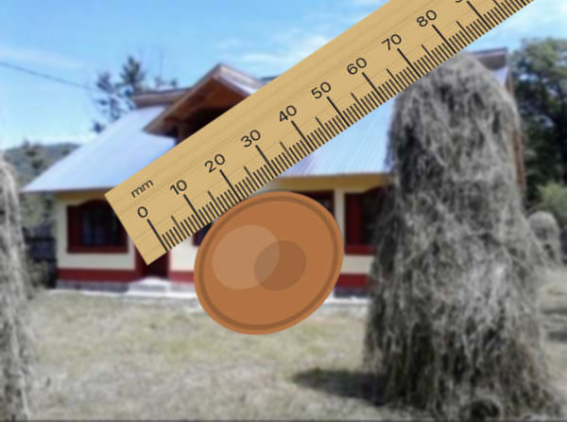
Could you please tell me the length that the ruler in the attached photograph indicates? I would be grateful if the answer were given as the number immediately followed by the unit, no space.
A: 35mm
